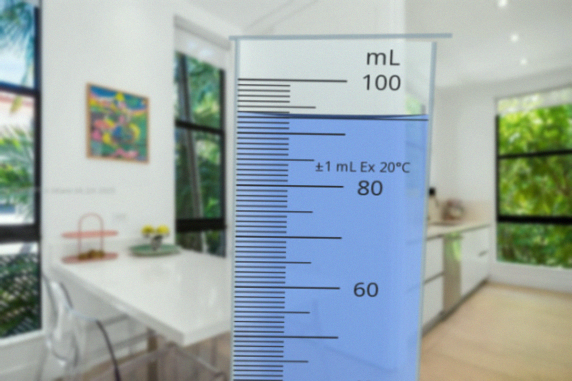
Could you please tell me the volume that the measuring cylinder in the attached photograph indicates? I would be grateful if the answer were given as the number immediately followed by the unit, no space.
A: 93mL
